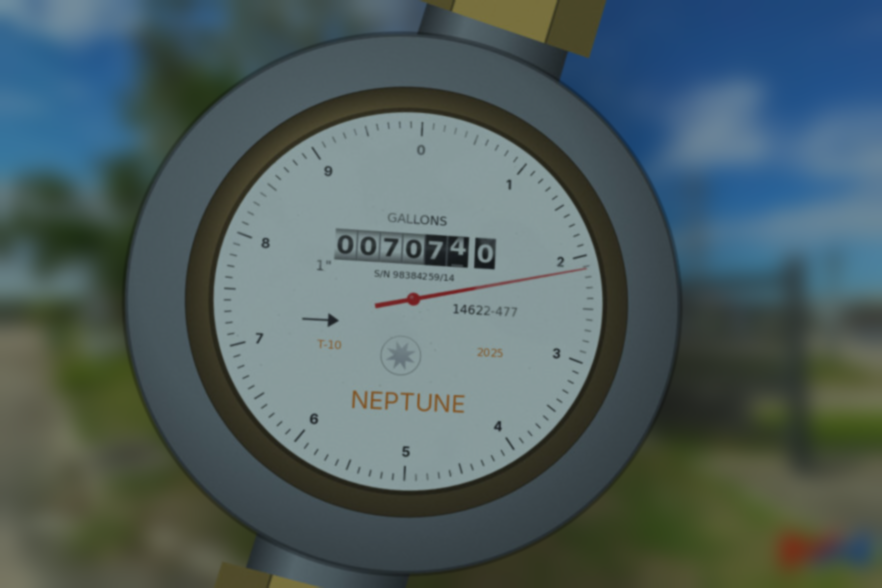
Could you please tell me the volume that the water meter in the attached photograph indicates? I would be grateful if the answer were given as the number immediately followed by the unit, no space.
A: 70742.1gal
